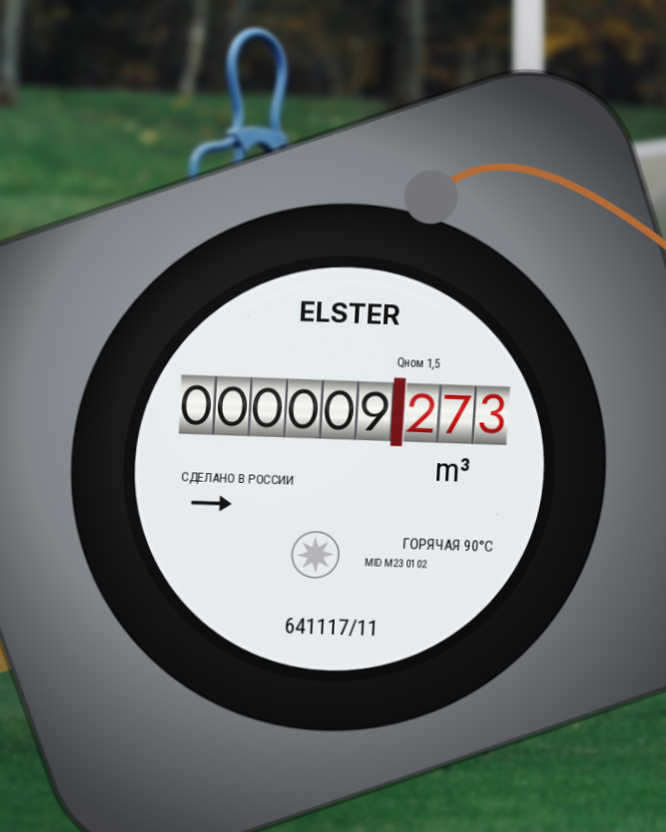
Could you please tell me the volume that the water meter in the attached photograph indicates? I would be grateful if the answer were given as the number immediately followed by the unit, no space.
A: 9.273m³
